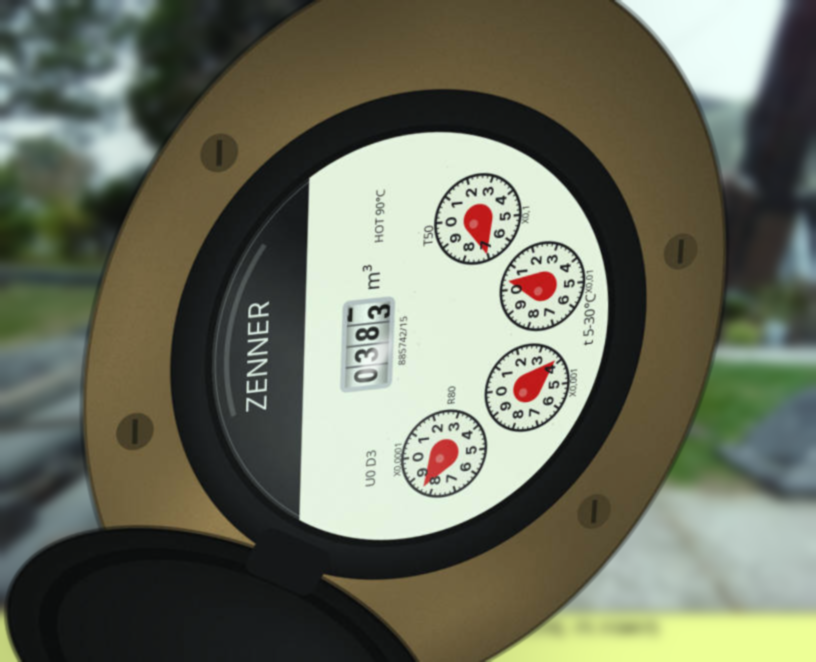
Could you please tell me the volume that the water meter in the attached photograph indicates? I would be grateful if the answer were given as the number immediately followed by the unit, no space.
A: 382.7038m³
